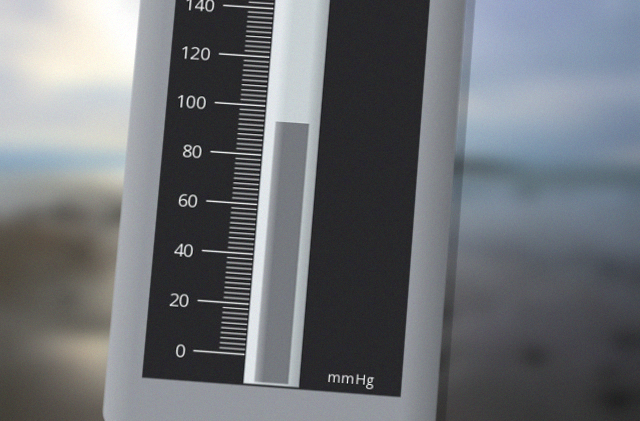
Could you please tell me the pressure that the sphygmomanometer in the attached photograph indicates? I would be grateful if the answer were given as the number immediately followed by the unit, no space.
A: 94mmHg
